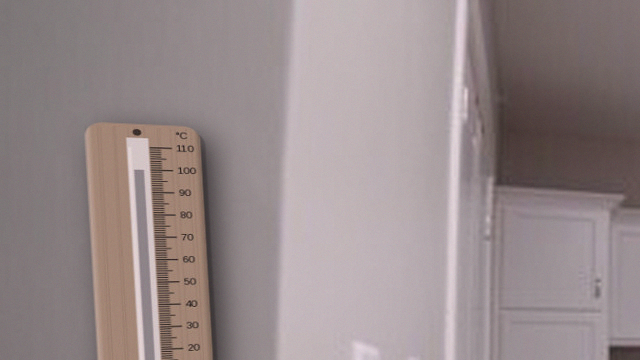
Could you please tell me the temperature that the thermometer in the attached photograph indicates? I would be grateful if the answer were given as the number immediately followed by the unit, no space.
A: 100°C
